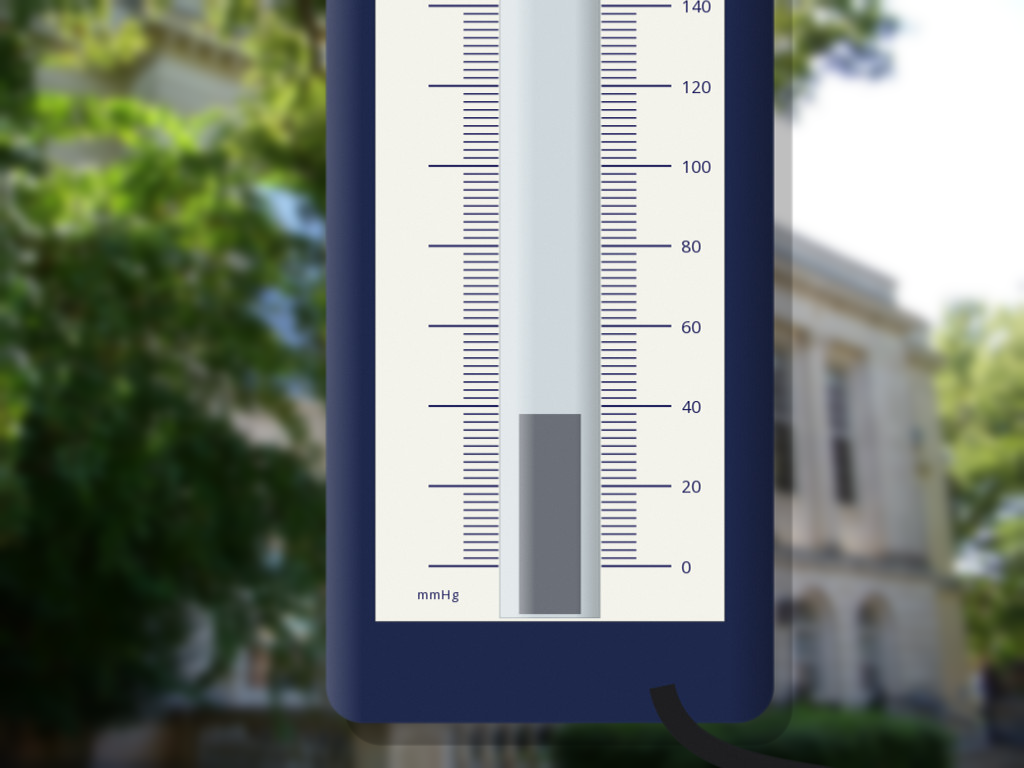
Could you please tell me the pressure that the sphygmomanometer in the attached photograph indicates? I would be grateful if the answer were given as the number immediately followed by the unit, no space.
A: 38mmHg
